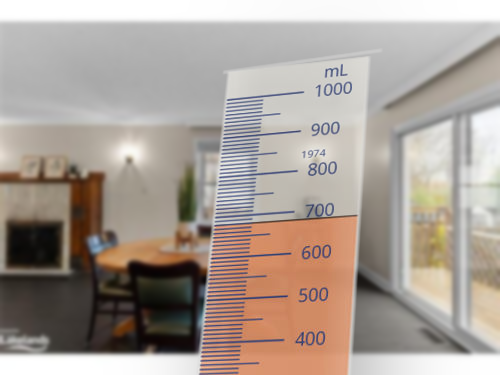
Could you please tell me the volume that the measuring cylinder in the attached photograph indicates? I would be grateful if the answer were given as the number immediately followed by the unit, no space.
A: 680mL
